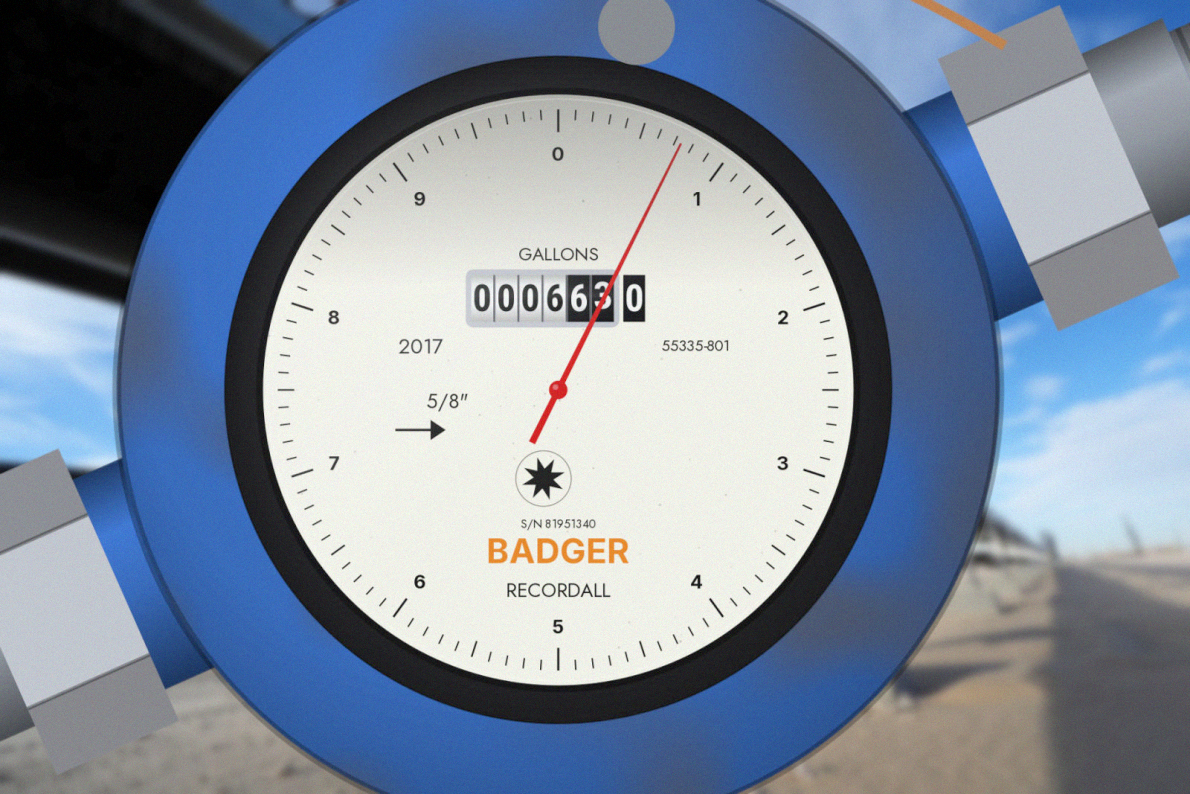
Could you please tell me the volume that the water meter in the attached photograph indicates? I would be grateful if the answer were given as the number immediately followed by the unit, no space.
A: 6630.7gal
